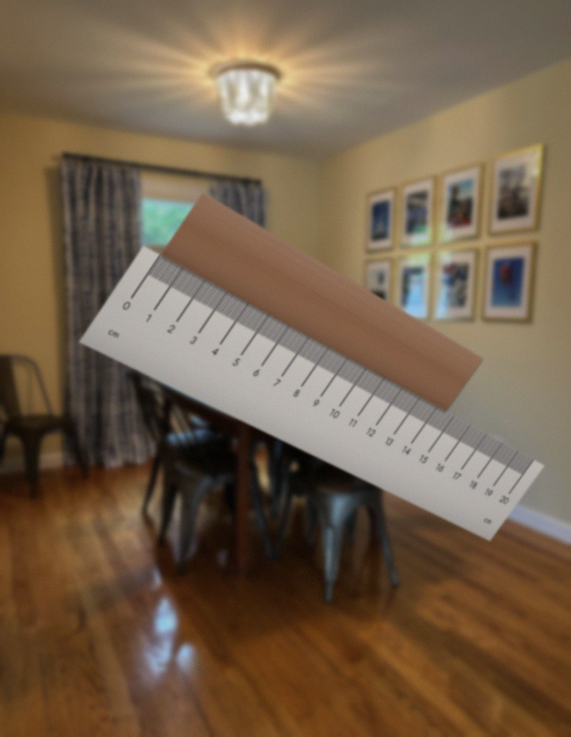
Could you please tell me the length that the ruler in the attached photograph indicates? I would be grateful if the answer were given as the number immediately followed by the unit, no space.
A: 14.5cm
